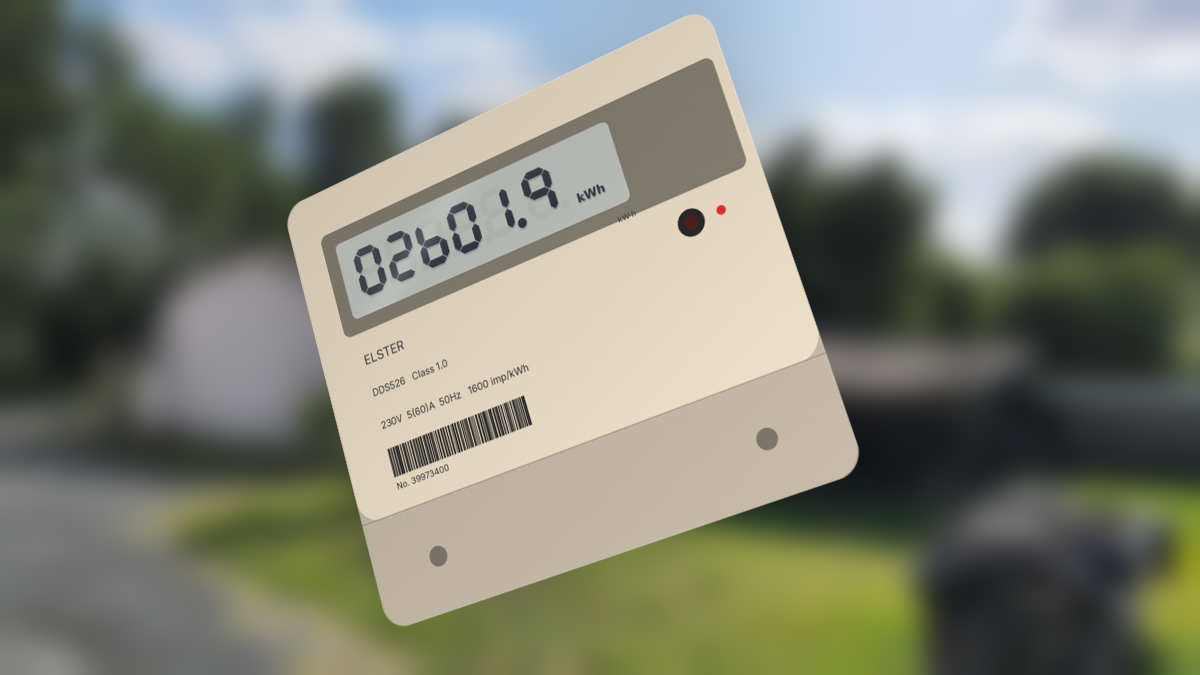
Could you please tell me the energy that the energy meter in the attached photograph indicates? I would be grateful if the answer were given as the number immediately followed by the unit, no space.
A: 2601.9kWh
